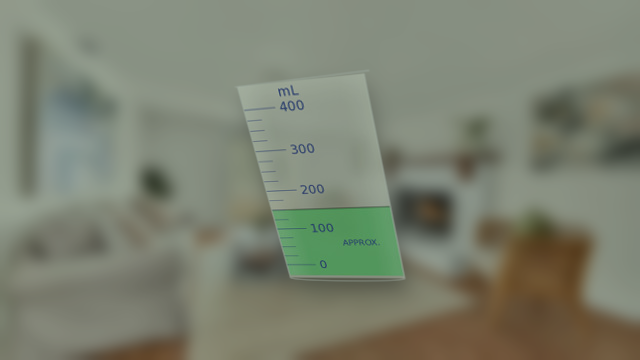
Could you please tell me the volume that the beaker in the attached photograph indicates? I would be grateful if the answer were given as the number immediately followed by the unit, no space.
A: 150mL
